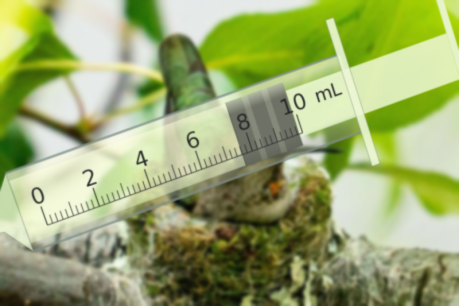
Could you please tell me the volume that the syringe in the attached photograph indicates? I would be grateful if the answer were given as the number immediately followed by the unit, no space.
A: 7.6mL
